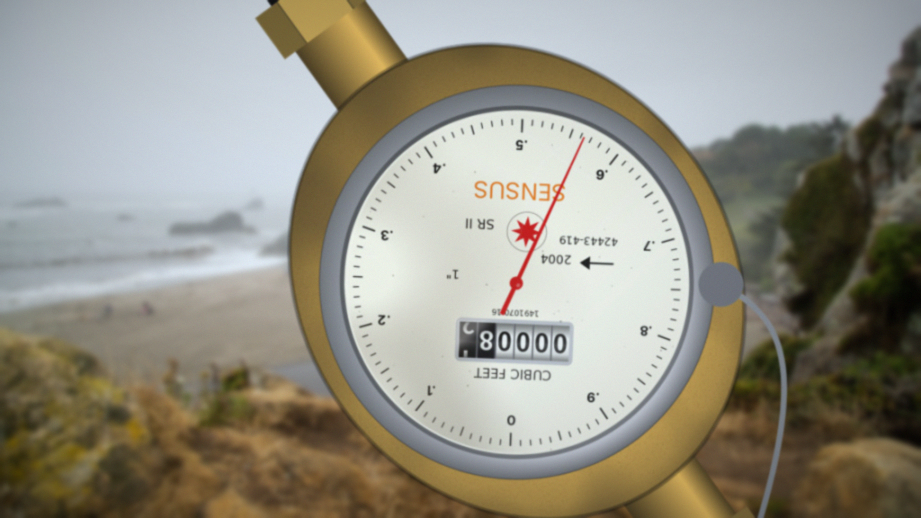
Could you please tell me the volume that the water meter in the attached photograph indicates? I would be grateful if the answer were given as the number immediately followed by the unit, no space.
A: 81.56ft³
